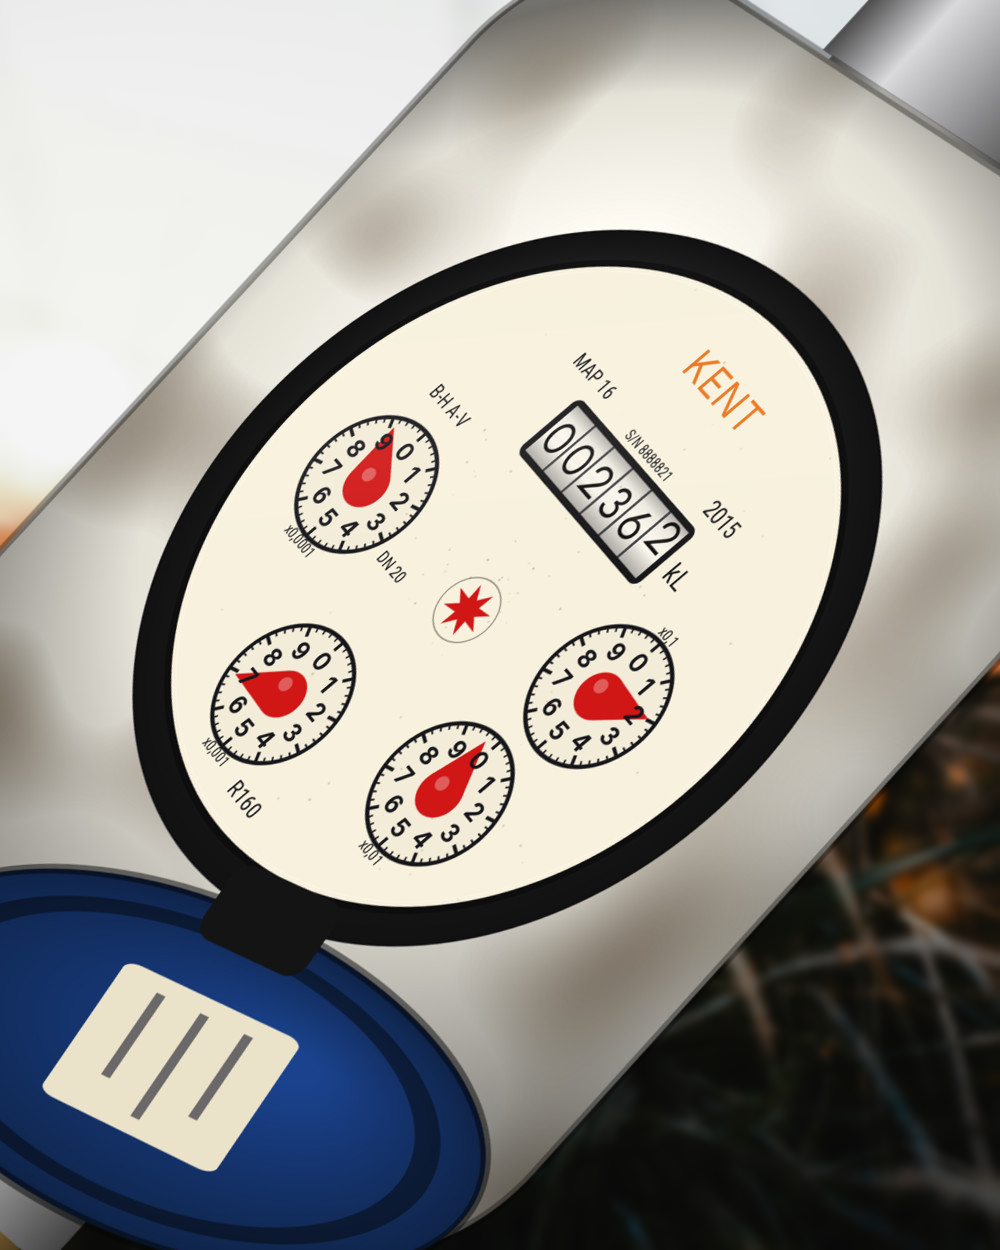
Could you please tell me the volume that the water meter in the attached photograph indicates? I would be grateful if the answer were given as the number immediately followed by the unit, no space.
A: 2362.1969kL
